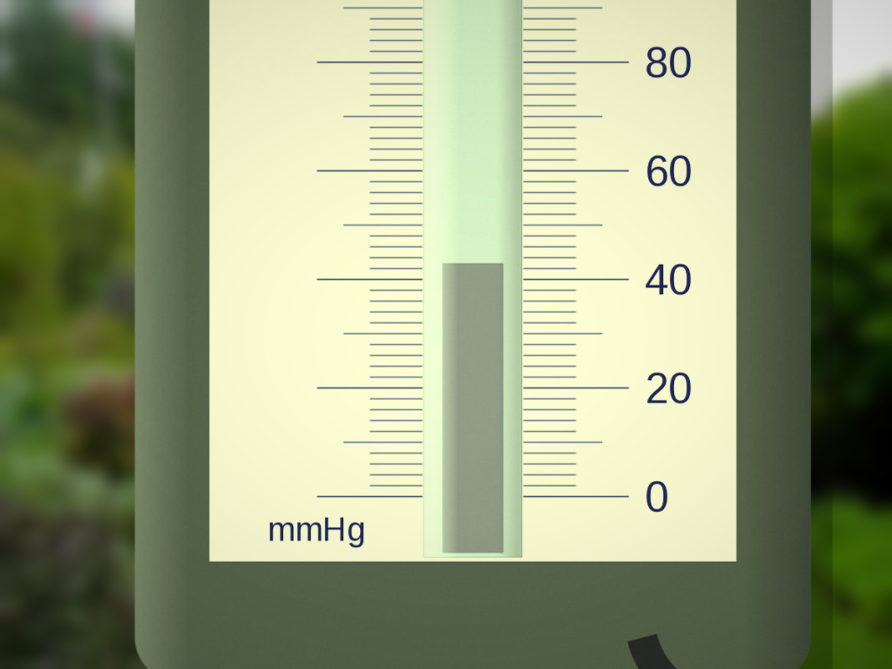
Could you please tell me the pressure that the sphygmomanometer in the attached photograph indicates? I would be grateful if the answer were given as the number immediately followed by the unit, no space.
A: 43mmHg
